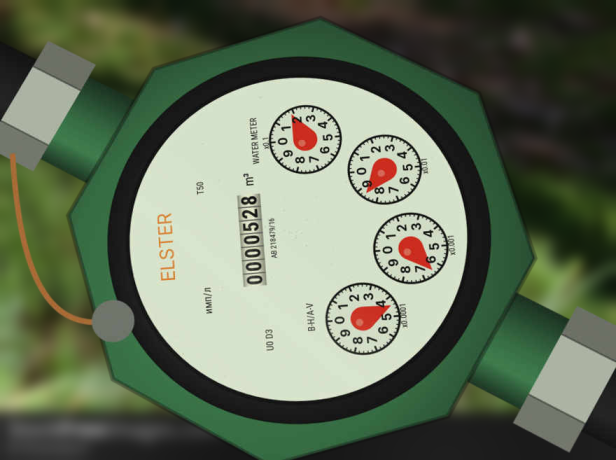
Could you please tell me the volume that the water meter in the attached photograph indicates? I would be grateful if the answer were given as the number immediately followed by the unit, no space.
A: 528.1864m³
